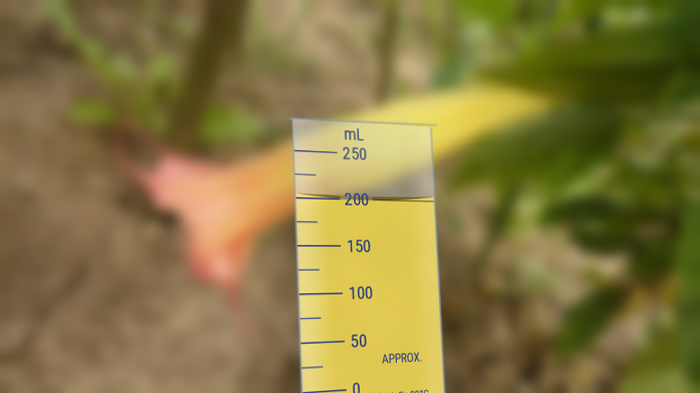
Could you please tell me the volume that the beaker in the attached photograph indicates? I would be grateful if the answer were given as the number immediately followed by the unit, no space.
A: 200mL
